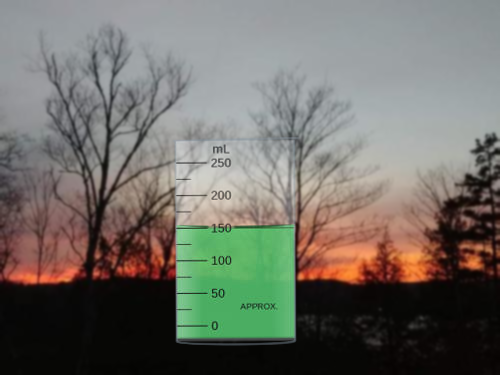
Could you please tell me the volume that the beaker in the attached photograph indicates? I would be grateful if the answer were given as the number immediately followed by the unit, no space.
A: 150mL
